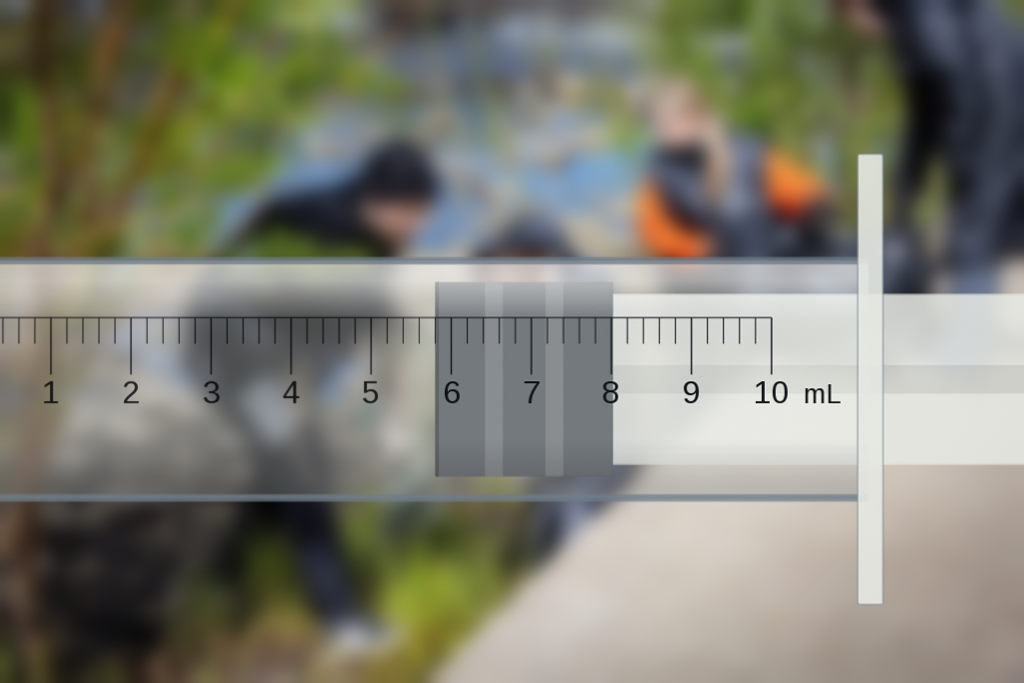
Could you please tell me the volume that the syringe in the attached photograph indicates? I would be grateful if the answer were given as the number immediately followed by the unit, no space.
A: 5.8mL
